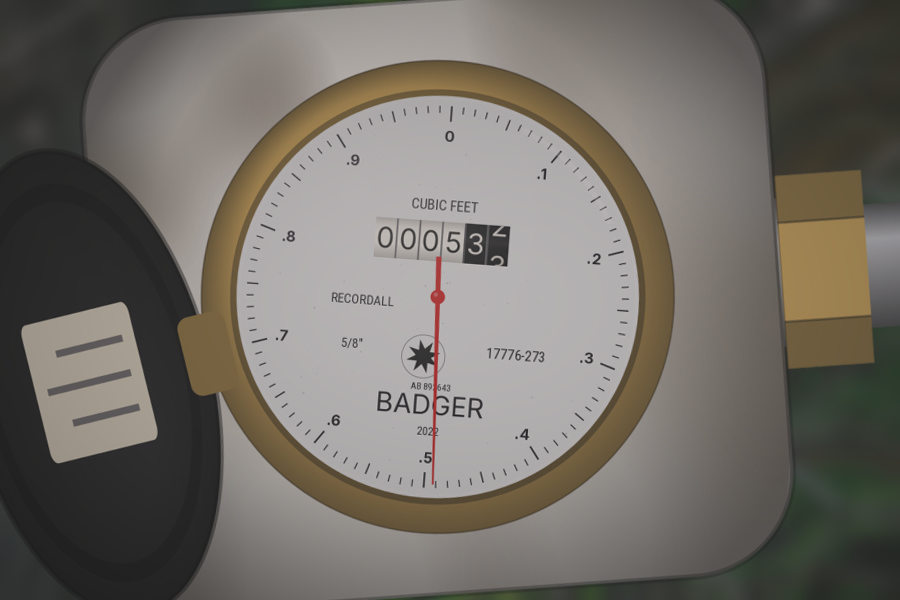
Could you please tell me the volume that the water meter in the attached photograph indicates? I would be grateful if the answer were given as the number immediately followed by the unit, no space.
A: 532.49ft³
